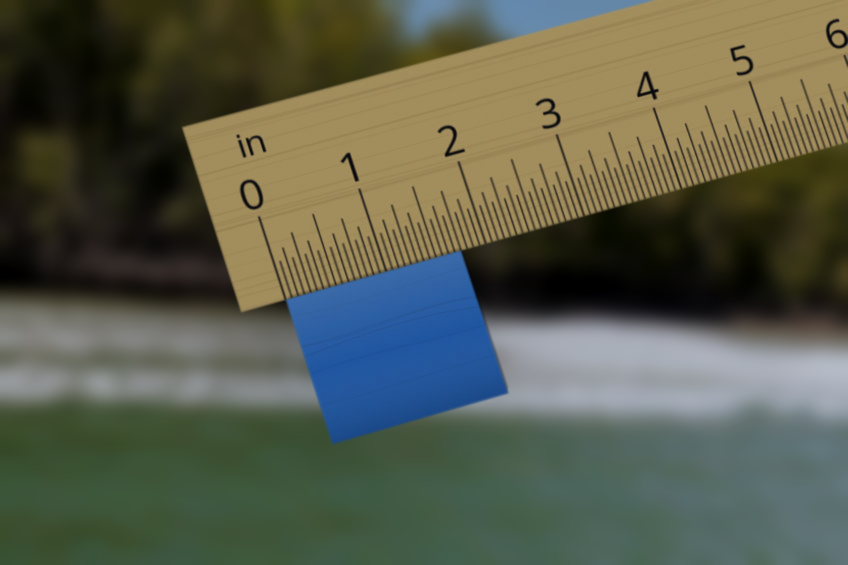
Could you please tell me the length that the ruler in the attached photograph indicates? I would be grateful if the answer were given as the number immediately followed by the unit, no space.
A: 1.75in
